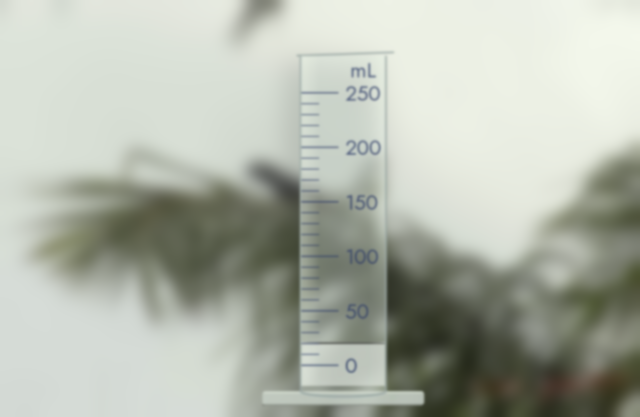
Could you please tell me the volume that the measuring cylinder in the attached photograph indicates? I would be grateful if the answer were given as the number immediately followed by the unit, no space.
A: 20mL
